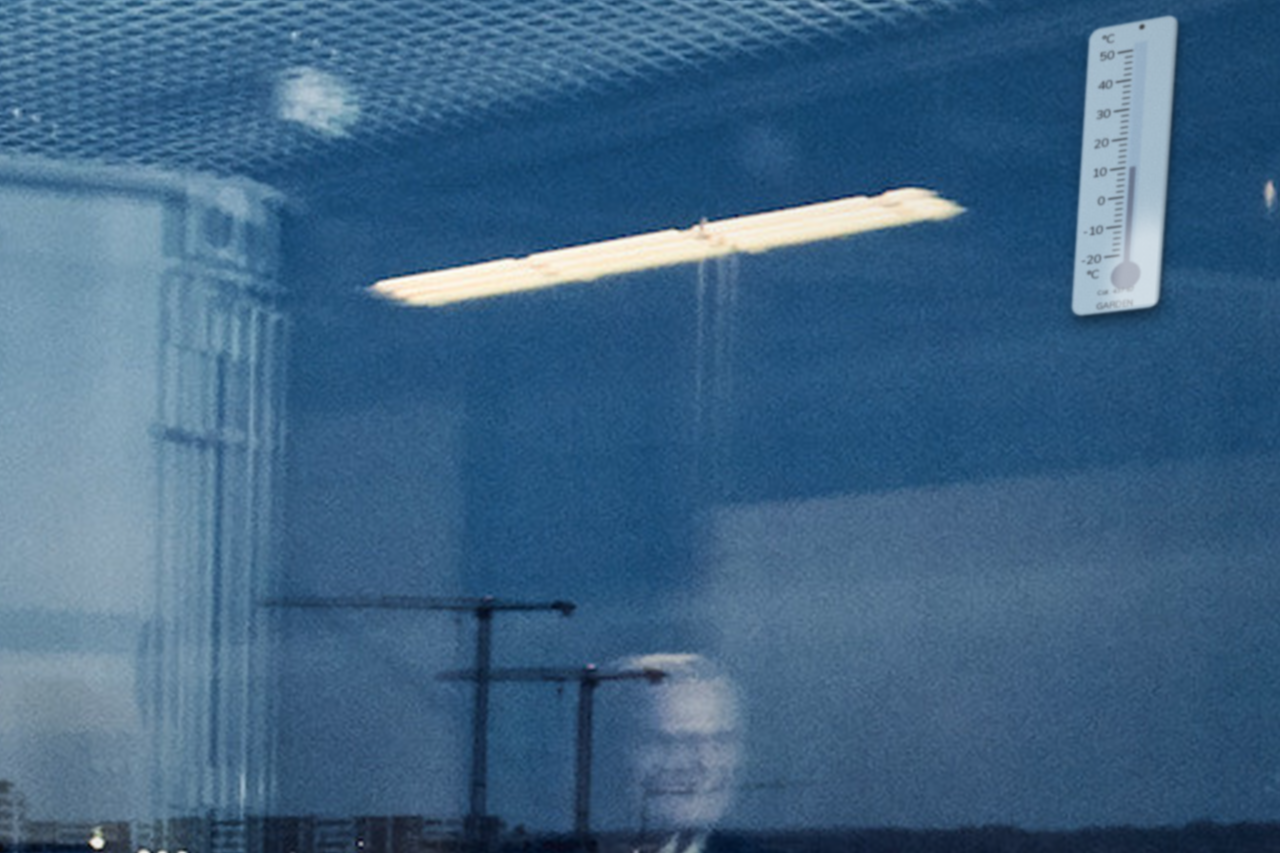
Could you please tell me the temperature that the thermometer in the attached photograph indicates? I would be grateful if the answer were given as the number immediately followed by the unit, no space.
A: 10°C
